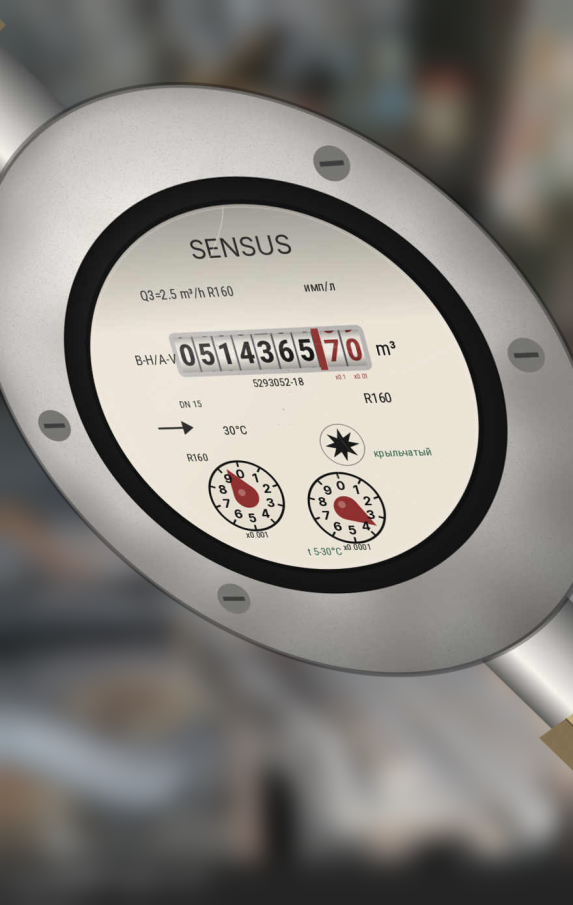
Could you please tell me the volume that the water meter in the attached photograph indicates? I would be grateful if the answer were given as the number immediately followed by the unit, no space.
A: 514365.6993m³
